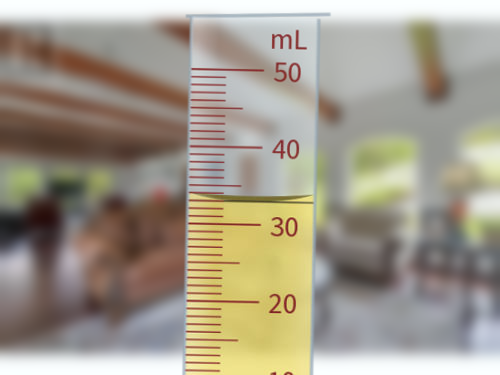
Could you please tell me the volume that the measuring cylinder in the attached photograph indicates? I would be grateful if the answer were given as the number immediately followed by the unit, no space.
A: 33mL
